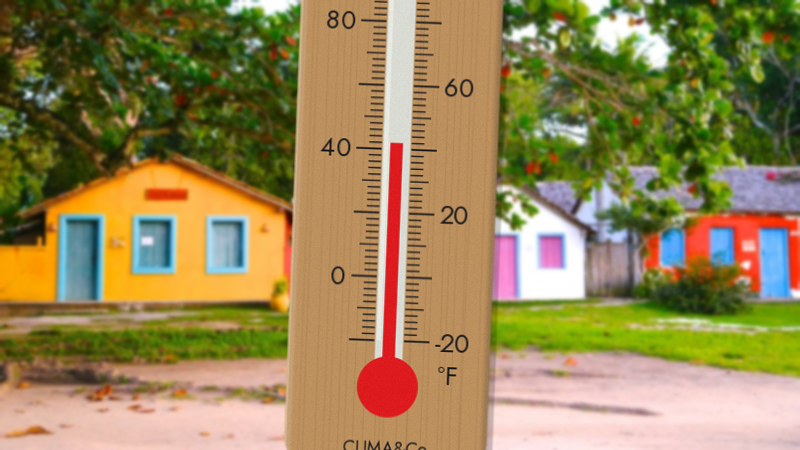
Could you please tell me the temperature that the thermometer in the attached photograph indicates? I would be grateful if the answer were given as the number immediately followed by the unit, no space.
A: 42°F
